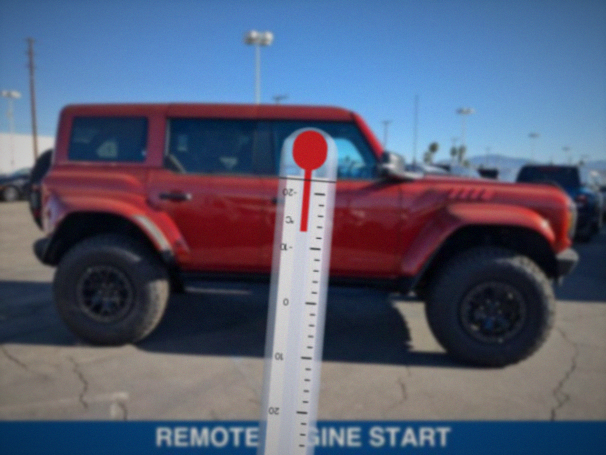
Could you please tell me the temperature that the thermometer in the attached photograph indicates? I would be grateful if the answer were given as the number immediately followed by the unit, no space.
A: -13°C
